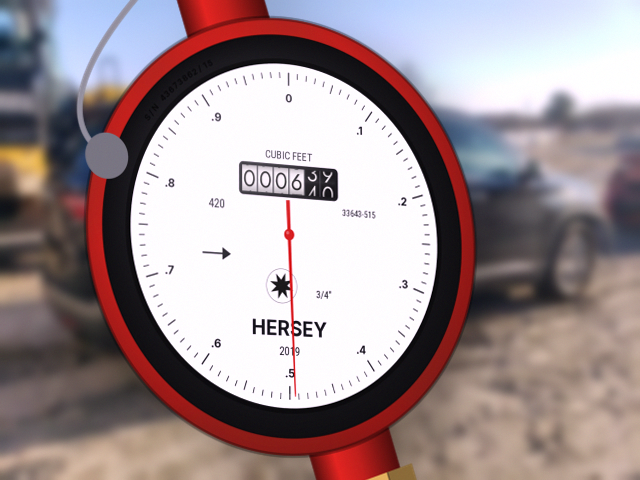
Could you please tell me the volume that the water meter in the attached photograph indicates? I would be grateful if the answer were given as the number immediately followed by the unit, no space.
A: 639.49ft³
